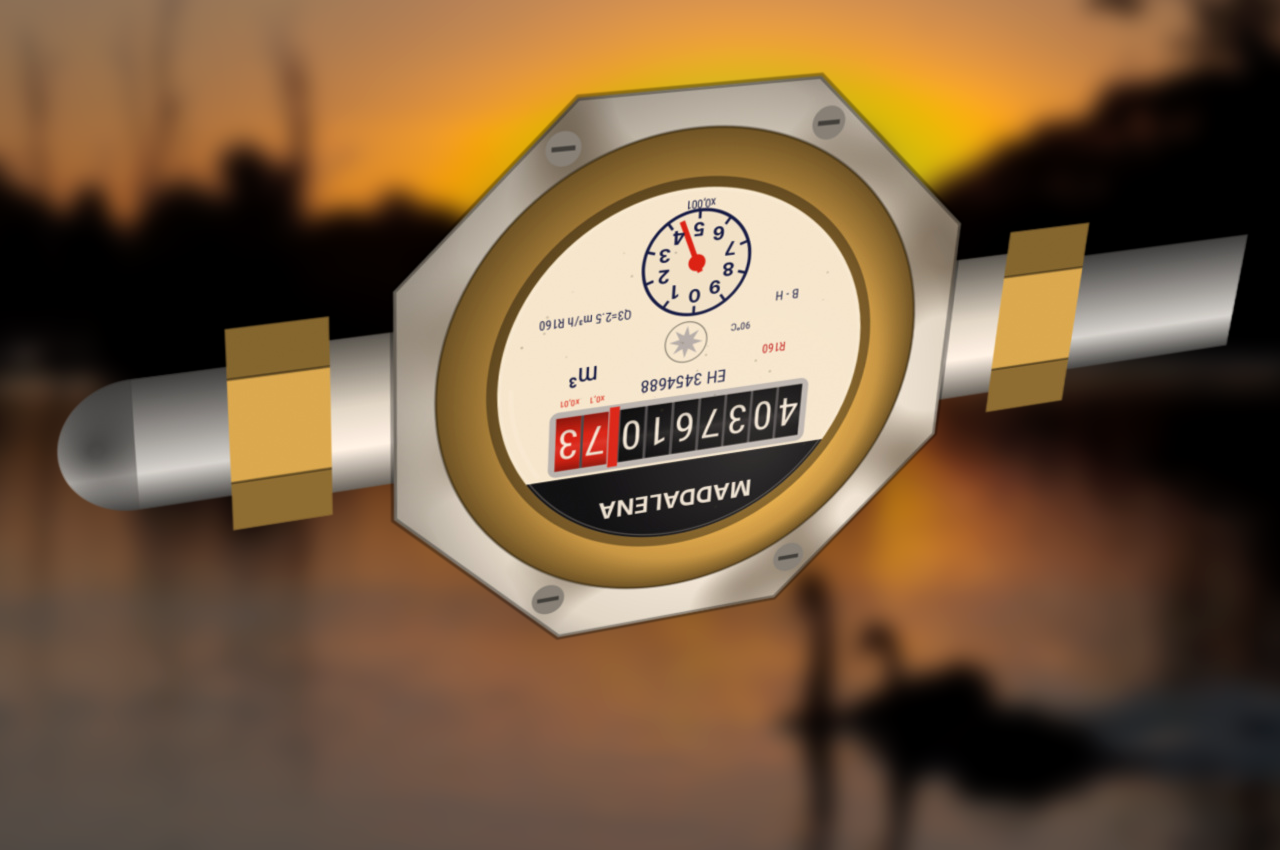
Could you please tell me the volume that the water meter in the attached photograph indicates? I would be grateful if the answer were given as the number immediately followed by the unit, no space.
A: 4037610.734m³
